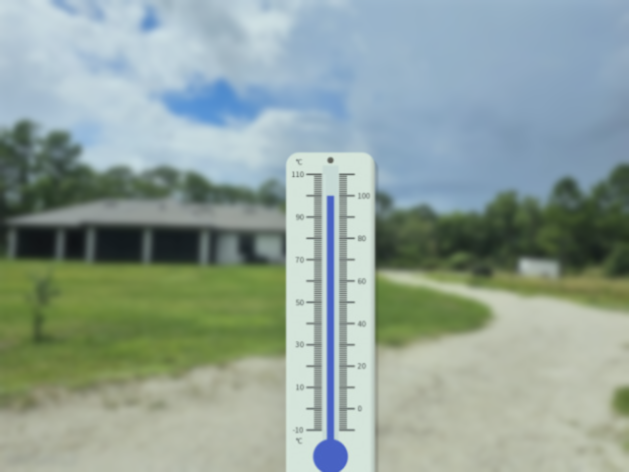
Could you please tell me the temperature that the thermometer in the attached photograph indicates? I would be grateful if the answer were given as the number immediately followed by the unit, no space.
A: 100°C
